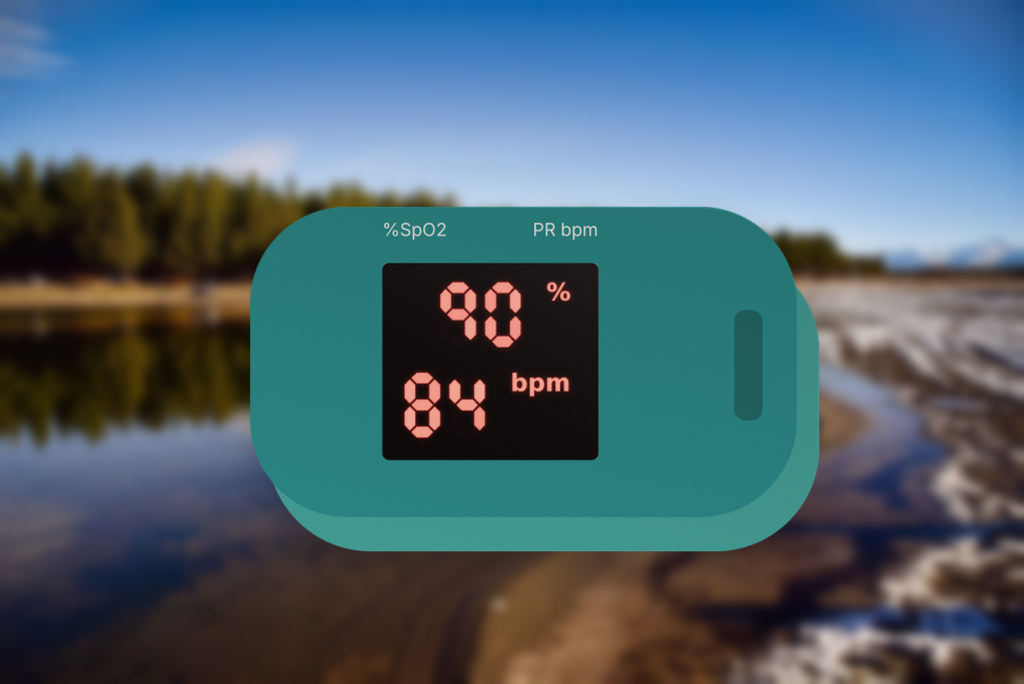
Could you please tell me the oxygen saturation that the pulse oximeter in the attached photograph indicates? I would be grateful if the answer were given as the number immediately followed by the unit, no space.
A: 90%
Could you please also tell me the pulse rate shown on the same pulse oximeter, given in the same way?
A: 84bpm
